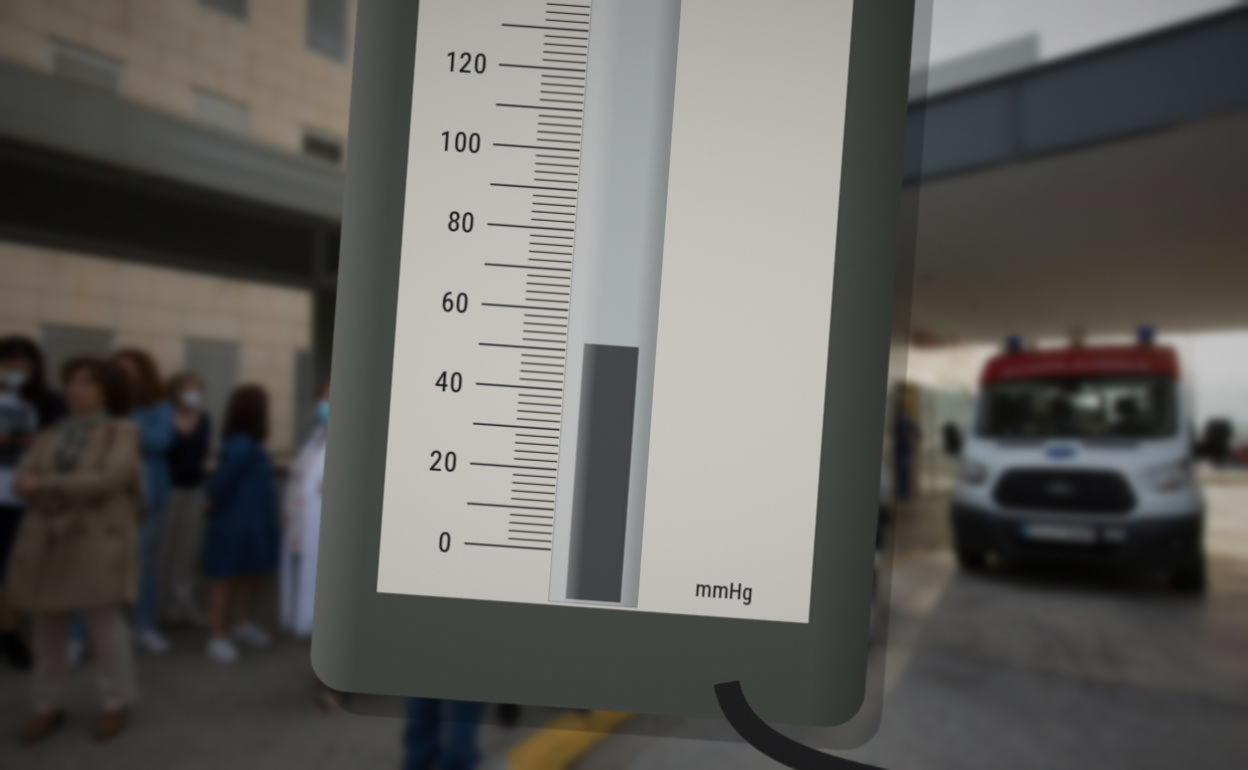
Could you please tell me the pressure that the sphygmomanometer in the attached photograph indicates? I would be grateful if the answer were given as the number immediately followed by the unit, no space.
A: 52mmHg
